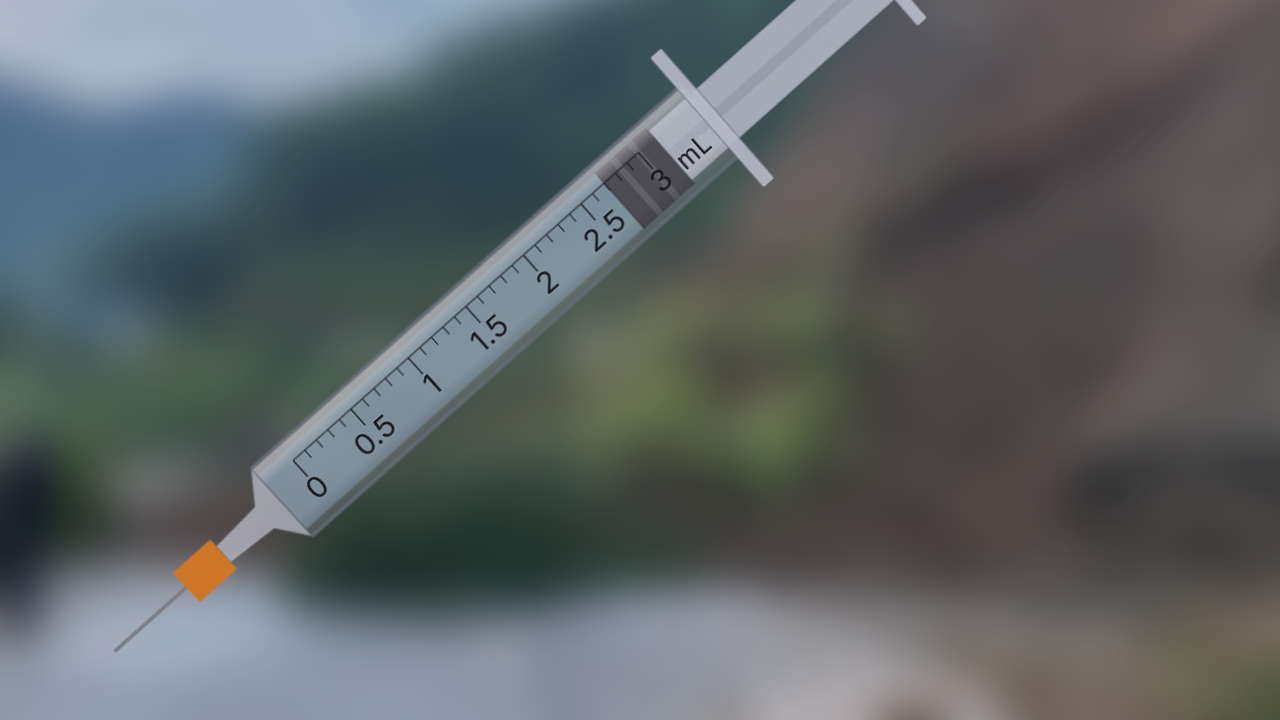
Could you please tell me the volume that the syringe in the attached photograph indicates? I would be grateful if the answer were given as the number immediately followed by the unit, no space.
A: 2.7mL
